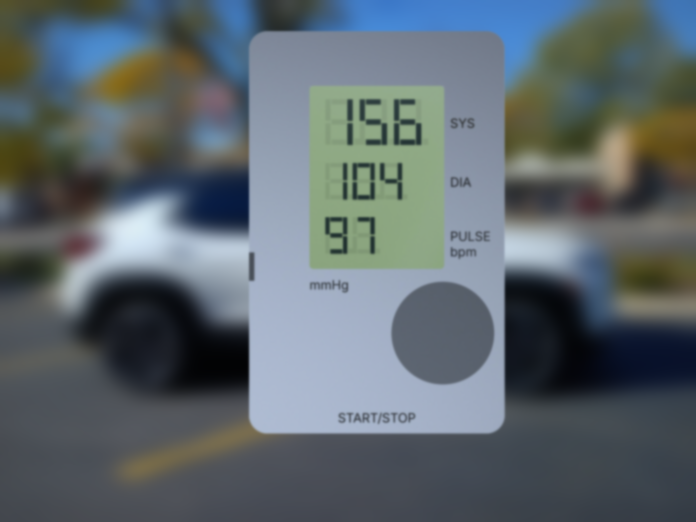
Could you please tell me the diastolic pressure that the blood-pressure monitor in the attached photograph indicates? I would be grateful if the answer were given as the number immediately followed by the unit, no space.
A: 104mmHg
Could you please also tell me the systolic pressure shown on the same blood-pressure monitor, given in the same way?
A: 156mmHg
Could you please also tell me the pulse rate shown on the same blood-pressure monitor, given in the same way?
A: 97bpm
